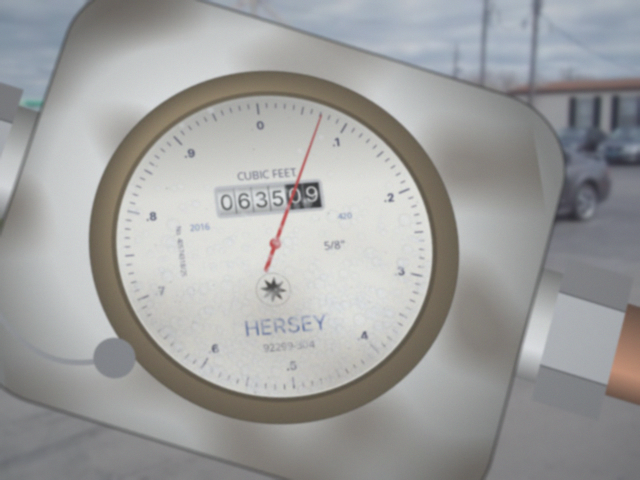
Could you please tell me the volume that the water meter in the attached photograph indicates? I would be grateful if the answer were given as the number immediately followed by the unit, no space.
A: 63509.07ft³
